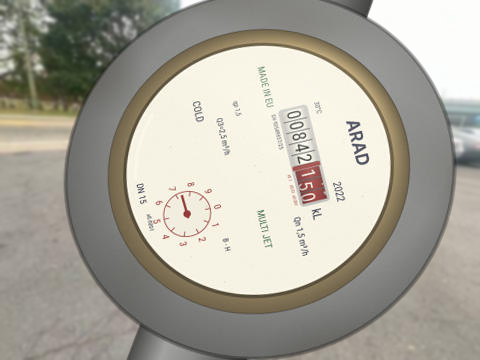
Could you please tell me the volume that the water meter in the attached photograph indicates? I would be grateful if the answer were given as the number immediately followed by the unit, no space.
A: 842.1497kL
